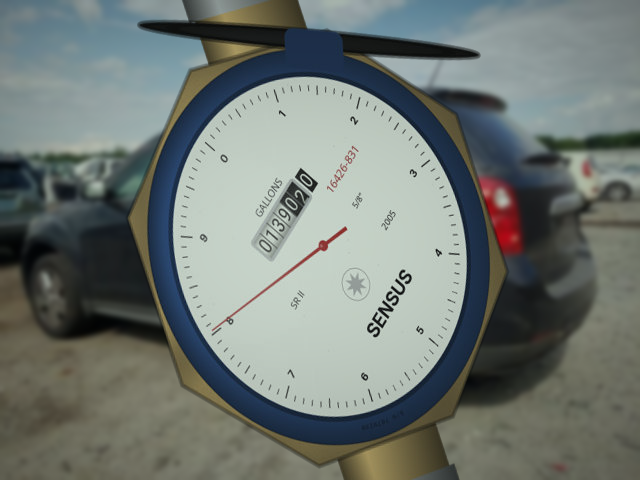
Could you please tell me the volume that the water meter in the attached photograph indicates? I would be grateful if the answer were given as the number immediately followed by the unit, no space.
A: 139018.0gal
